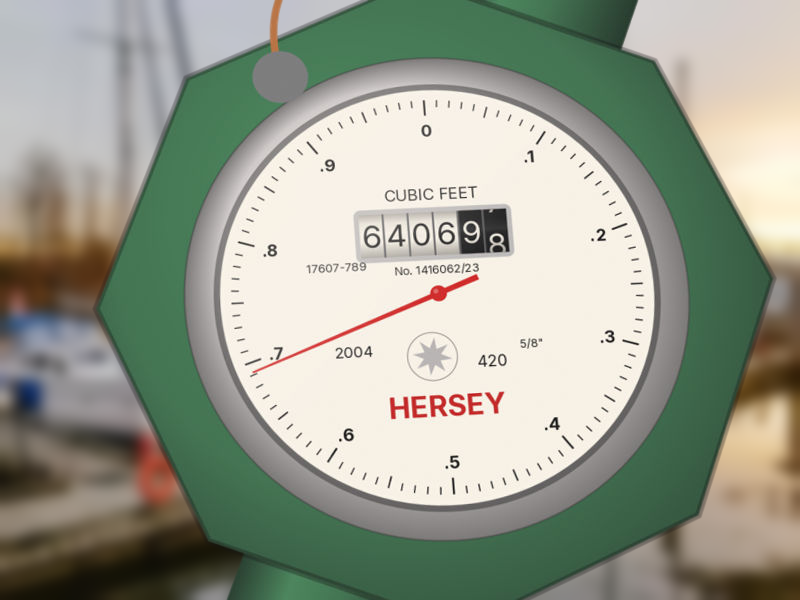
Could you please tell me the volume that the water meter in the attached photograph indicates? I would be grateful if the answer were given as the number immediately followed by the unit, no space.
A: 640697.69ft³
